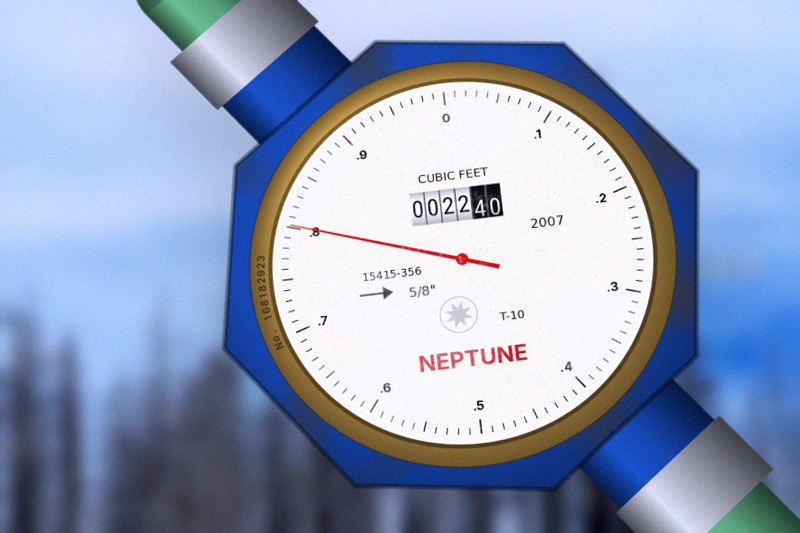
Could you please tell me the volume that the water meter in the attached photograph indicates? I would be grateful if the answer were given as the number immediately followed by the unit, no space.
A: 2239.80ft³
